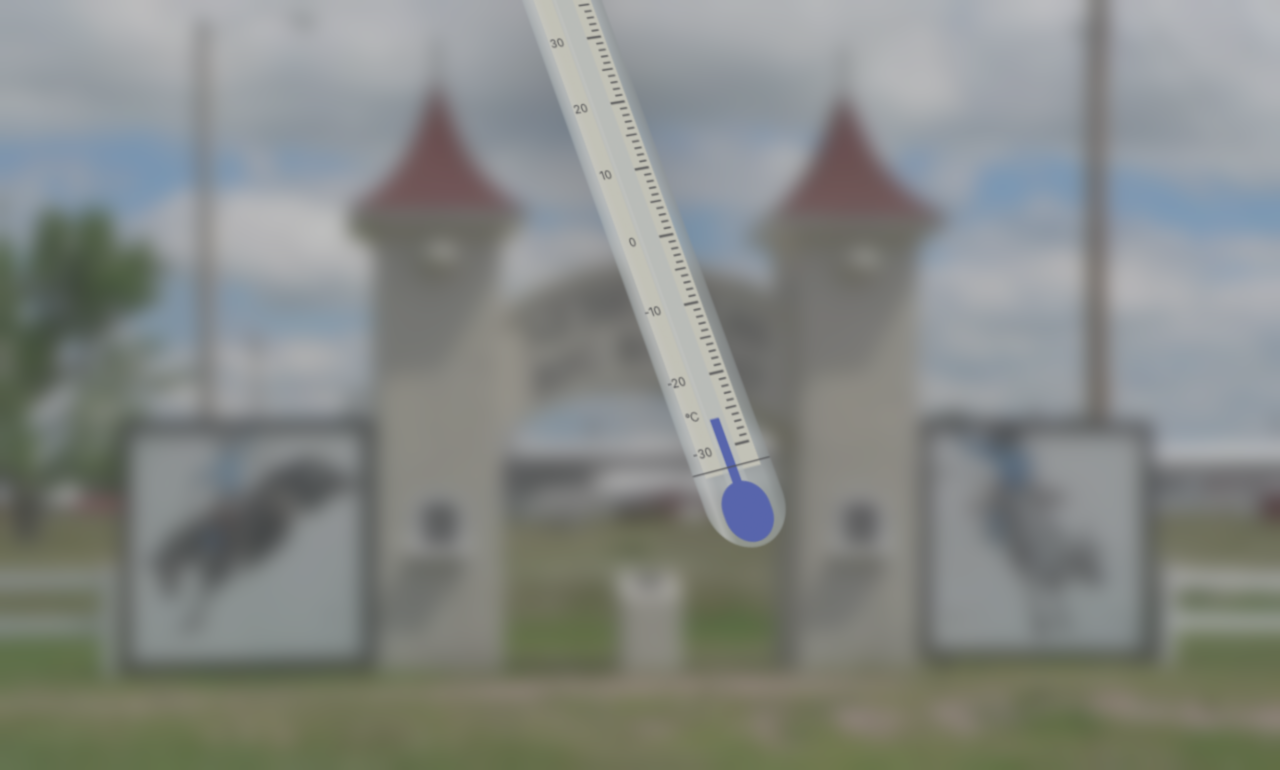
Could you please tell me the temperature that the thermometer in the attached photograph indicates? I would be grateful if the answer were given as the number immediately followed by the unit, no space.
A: -26°C
